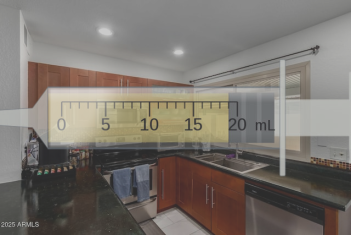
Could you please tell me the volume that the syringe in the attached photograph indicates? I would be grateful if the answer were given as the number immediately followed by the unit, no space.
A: 19mL
